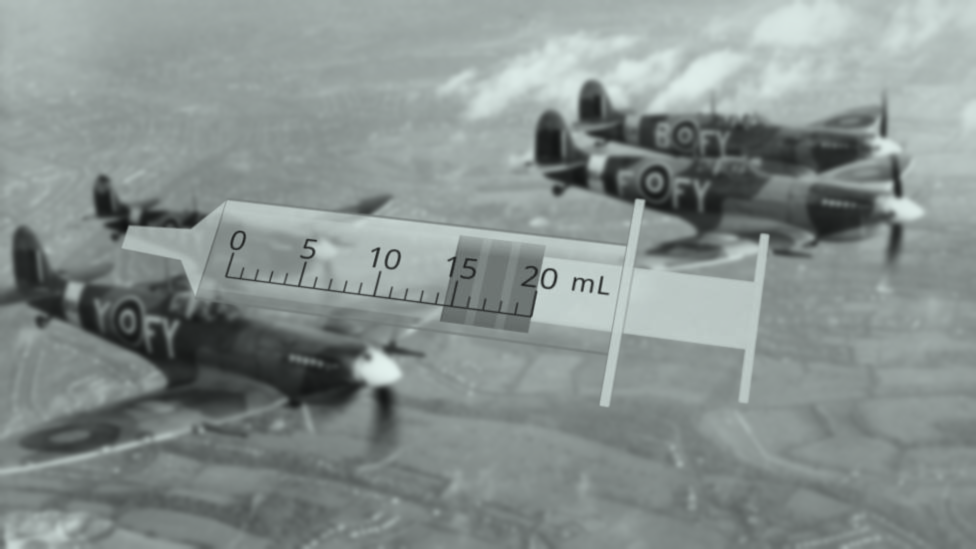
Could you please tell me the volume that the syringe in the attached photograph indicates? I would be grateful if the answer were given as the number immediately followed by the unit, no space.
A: 14.5mL
